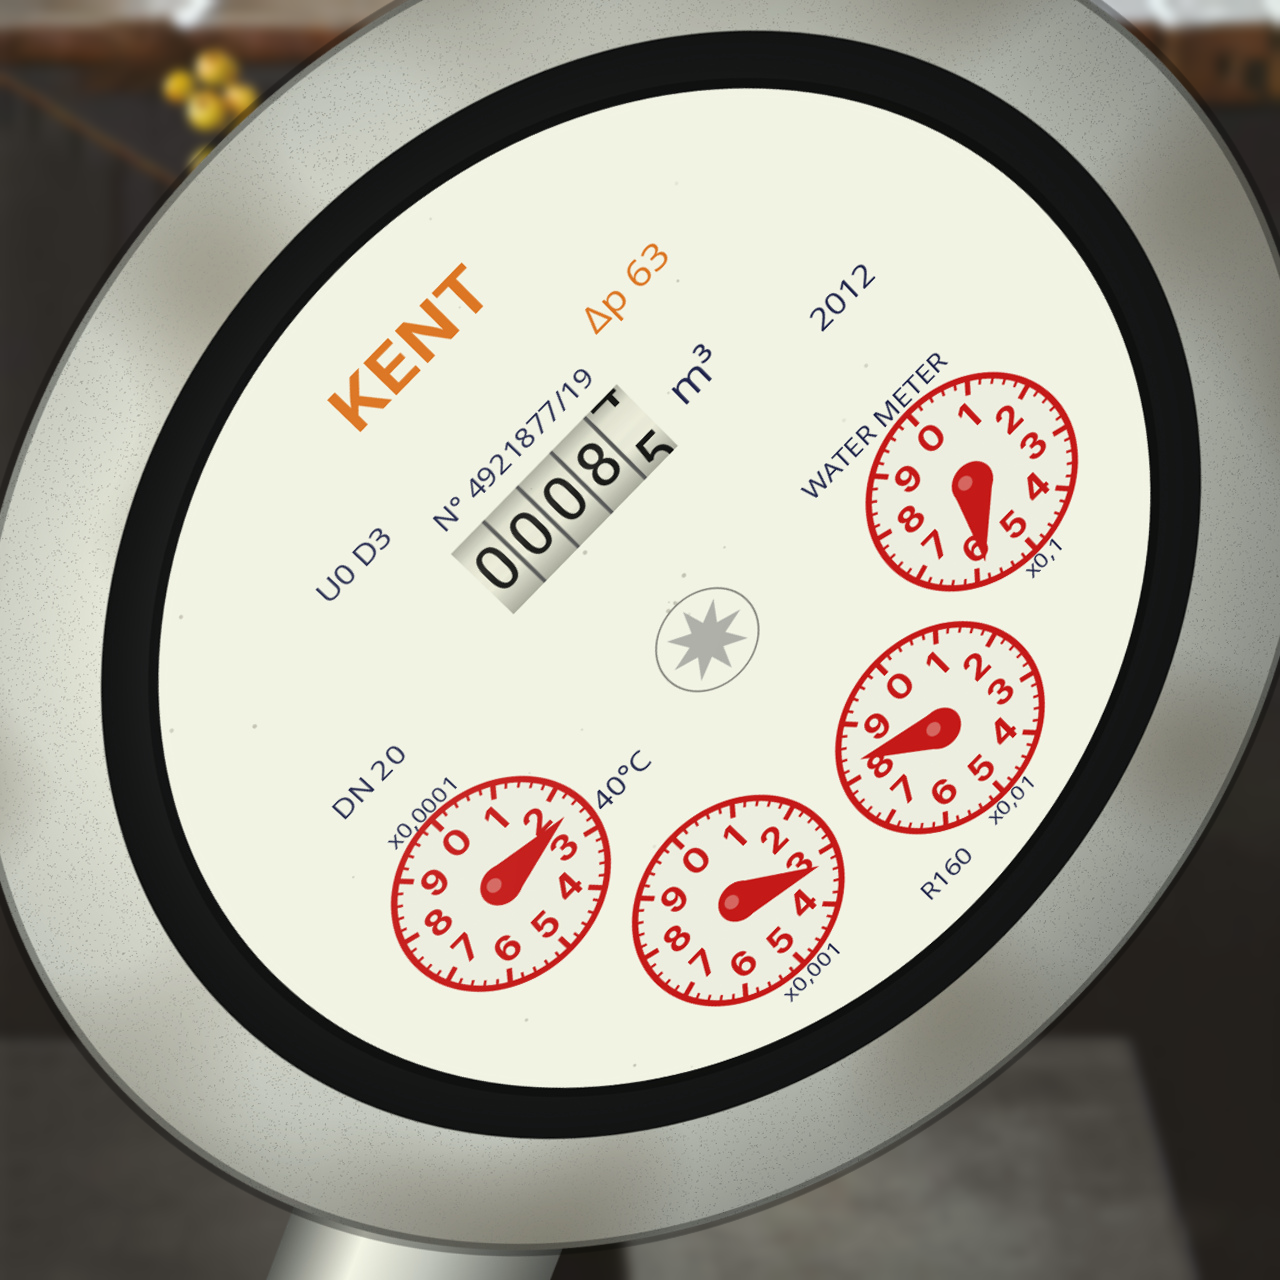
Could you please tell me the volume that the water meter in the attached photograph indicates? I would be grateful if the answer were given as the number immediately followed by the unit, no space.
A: 84.5832m³
